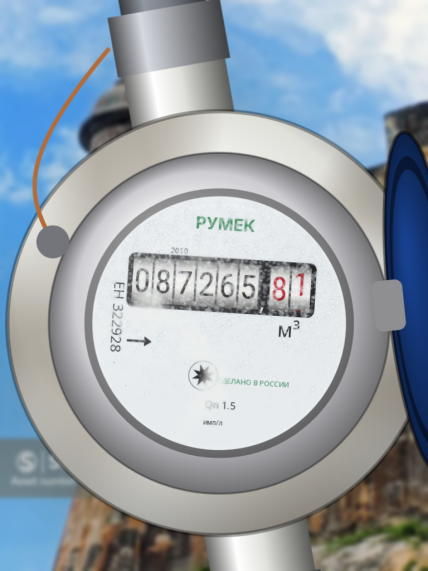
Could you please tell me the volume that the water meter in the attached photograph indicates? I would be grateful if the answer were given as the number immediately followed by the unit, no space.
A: 87265.81m³
